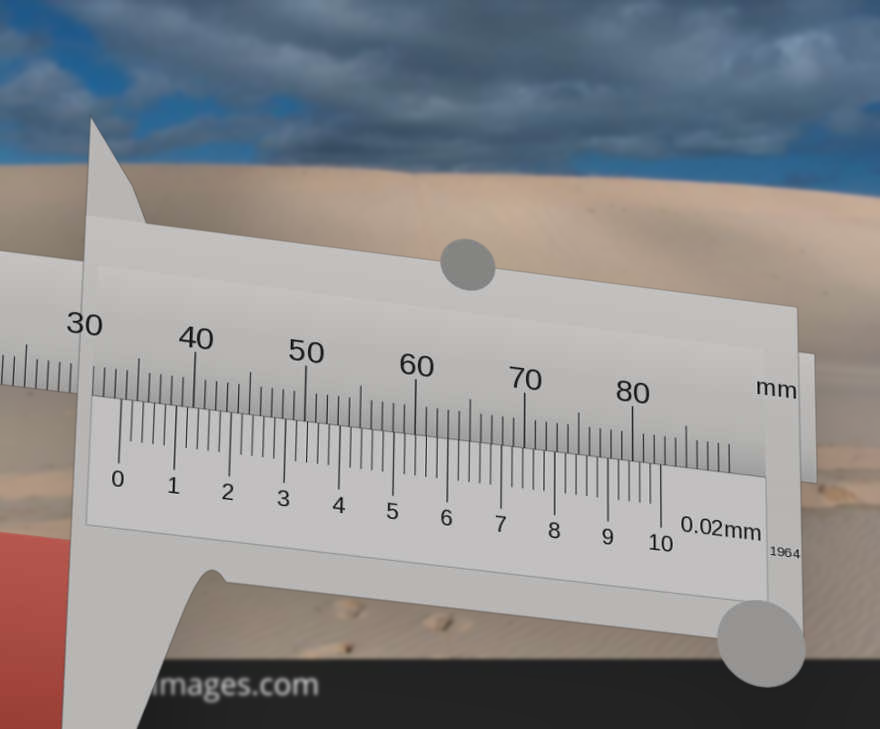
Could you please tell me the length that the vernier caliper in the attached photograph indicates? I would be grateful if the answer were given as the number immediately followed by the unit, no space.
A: 33.6mm
